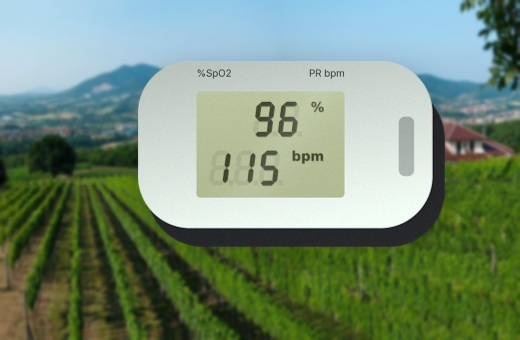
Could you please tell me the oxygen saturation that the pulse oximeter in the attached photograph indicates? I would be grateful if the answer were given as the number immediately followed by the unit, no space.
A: 96%
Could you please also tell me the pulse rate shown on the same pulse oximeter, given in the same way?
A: 115bpm
